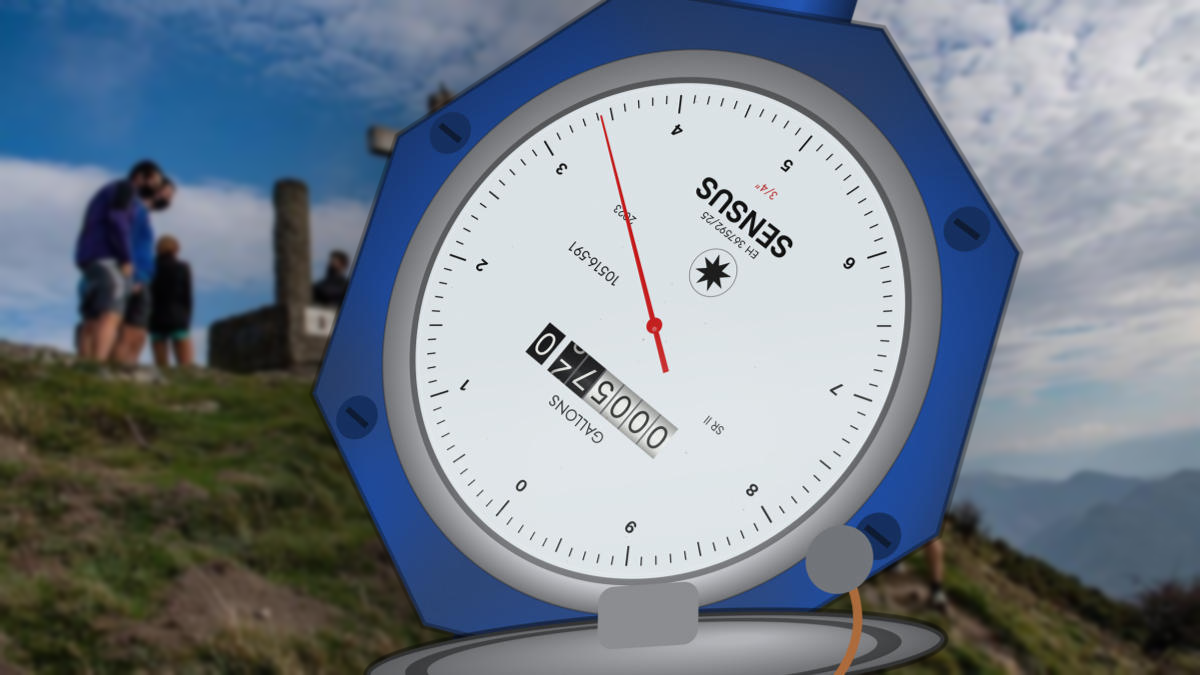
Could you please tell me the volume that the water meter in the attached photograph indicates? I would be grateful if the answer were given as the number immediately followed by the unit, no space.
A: 5723.4gal
